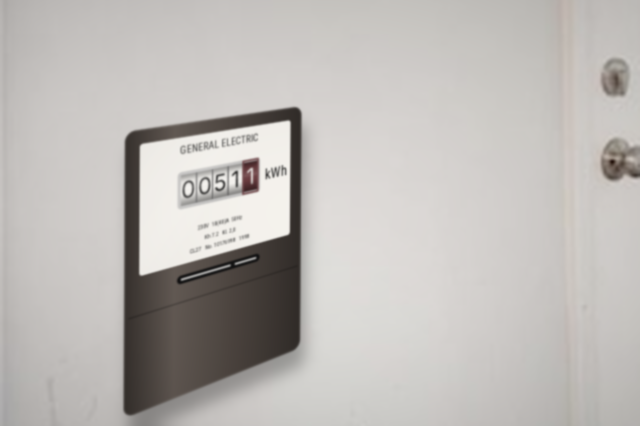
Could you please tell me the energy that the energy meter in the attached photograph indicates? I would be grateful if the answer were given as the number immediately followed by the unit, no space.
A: 51.1kWh
